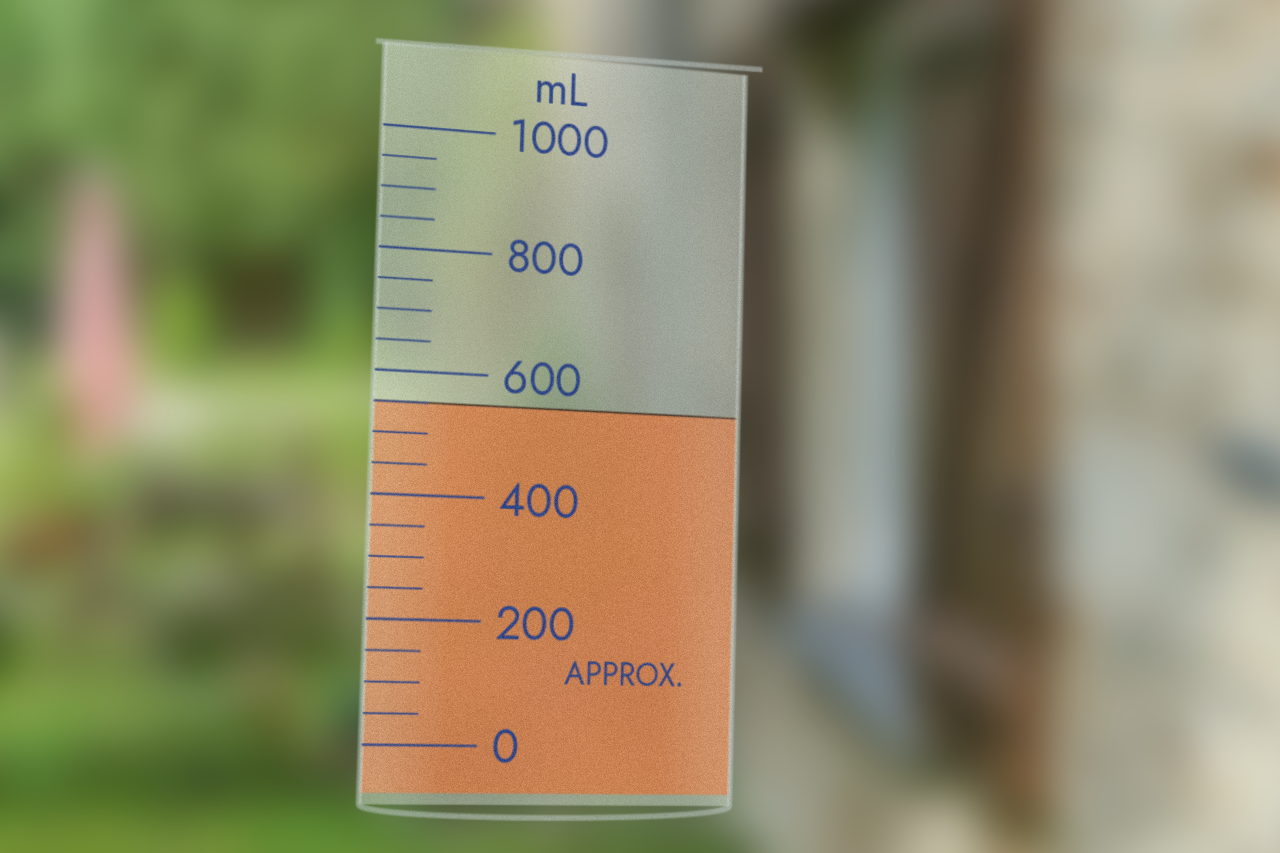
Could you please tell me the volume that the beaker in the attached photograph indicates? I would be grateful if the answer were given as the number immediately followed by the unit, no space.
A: 550mL
